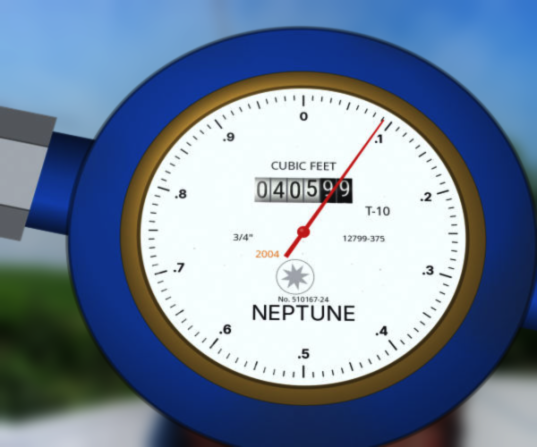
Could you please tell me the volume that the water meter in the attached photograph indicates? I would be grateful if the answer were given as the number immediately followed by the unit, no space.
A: 40599.09ft³
